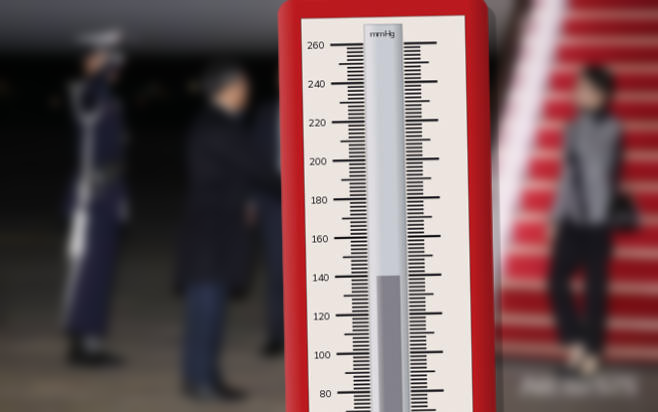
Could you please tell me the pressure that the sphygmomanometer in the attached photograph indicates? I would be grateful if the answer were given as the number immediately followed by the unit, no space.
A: 140mmHg
